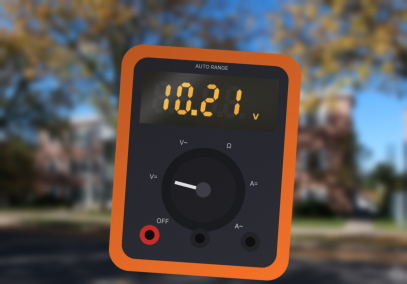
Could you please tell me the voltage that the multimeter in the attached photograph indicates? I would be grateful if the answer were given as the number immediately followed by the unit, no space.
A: 10.21V
